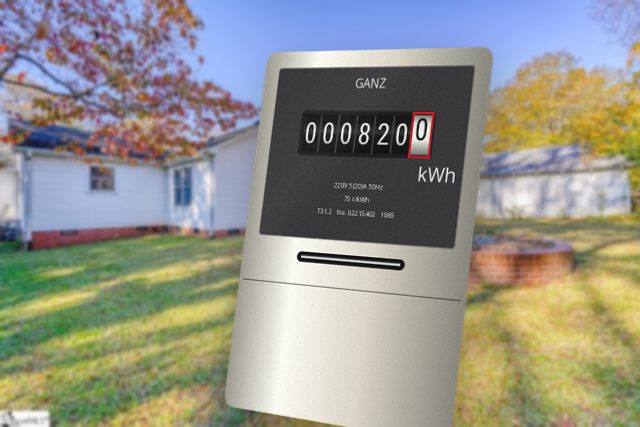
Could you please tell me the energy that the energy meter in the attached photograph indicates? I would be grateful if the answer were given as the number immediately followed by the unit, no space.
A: 820.0kWh
